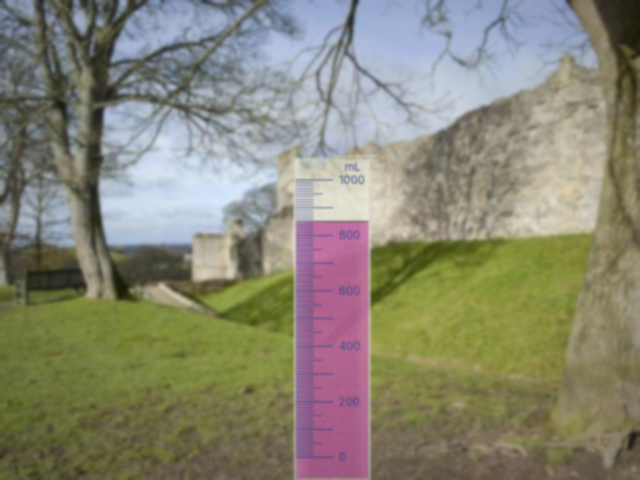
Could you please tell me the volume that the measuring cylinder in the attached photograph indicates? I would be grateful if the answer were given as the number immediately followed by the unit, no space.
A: 850mL
